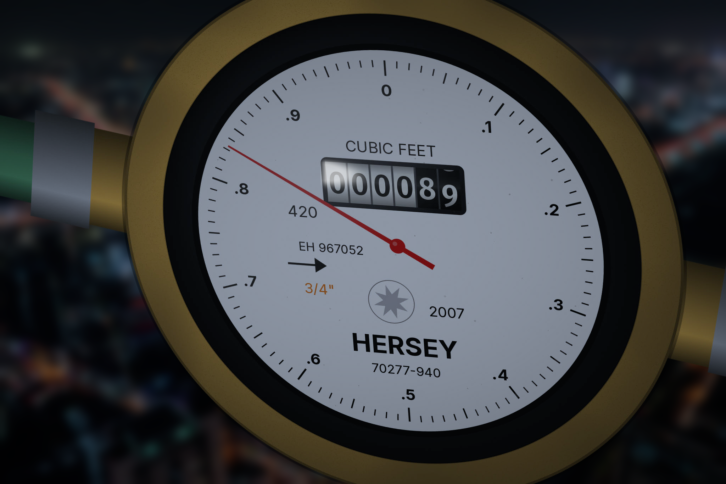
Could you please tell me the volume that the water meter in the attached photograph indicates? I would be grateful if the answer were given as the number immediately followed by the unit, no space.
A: 88.83ft³
